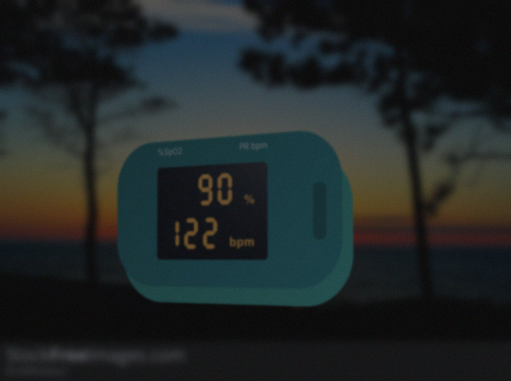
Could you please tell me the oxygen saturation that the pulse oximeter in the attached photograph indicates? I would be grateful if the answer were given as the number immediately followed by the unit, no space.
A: 90%
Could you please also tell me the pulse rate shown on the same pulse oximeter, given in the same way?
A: 122bpm
